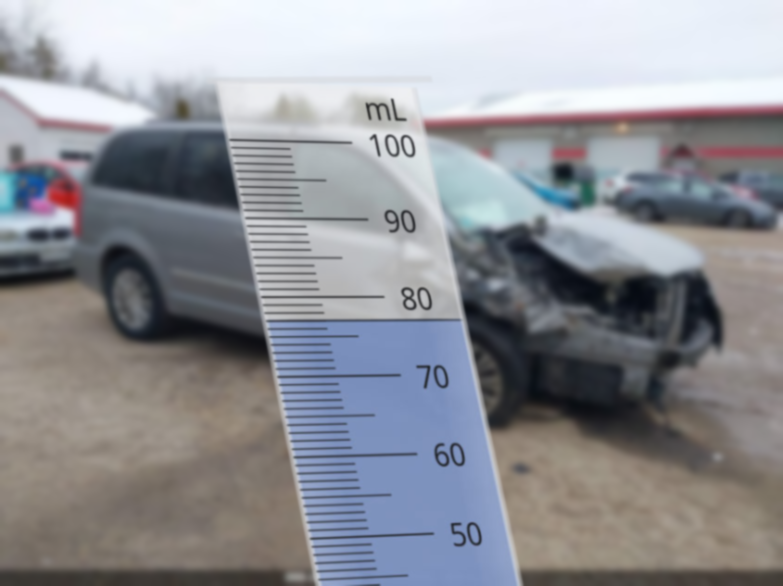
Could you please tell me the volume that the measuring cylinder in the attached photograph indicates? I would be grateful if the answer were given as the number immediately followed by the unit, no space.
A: 77mL
